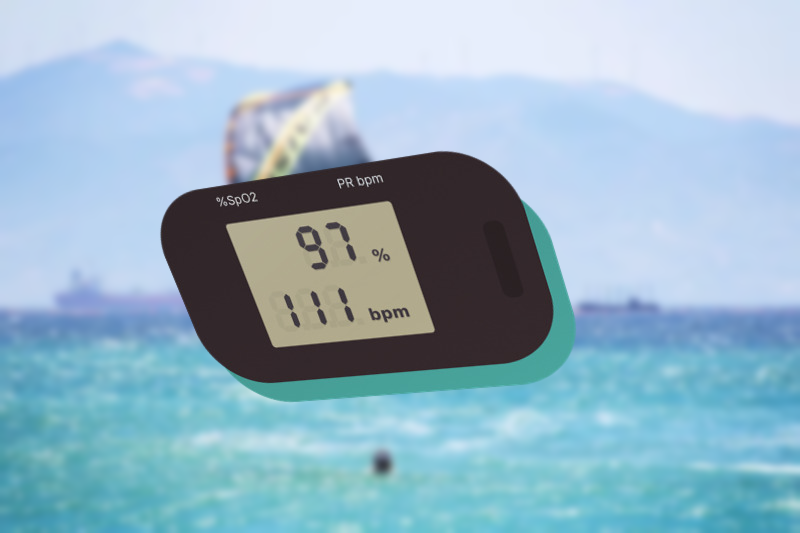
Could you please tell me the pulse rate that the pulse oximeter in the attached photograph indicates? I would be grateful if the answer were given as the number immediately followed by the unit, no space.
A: 111bpm
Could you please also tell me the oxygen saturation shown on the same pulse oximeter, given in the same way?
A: 97%
